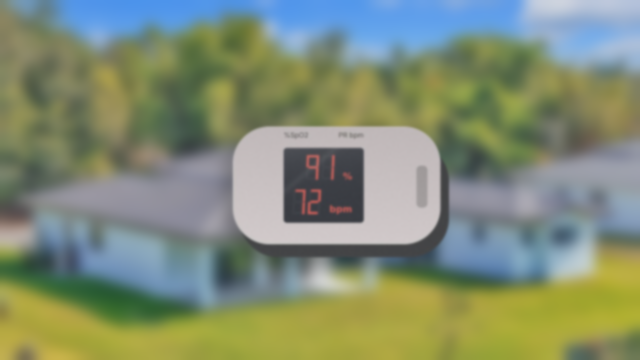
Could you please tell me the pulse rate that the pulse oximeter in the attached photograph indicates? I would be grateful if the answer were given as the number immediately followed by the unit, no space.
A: 72bpm
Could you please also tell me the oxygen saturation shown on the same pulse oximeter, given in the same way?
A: 91%
